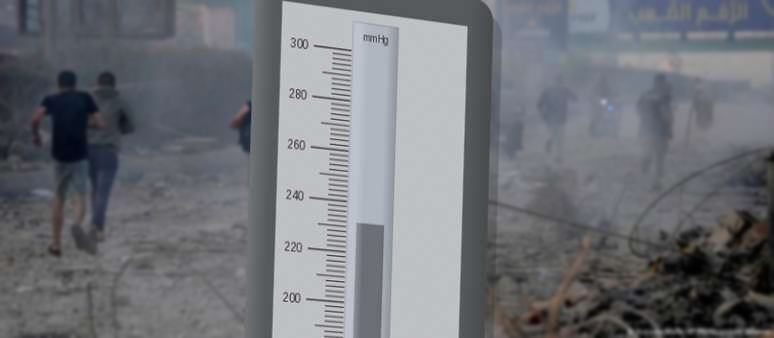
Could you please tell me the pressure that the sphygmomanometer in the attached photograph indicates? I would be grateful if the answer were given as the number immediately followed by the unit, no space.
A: 232mmHg
